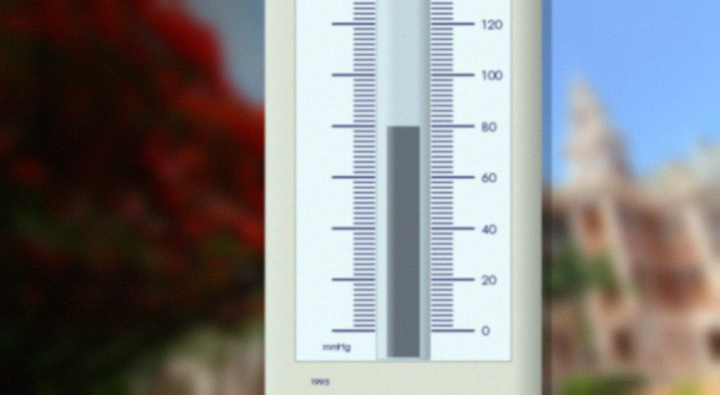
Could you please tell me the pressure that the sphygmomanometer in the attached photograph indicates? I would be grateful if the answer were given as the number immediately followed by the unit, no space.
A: 80mmHg
